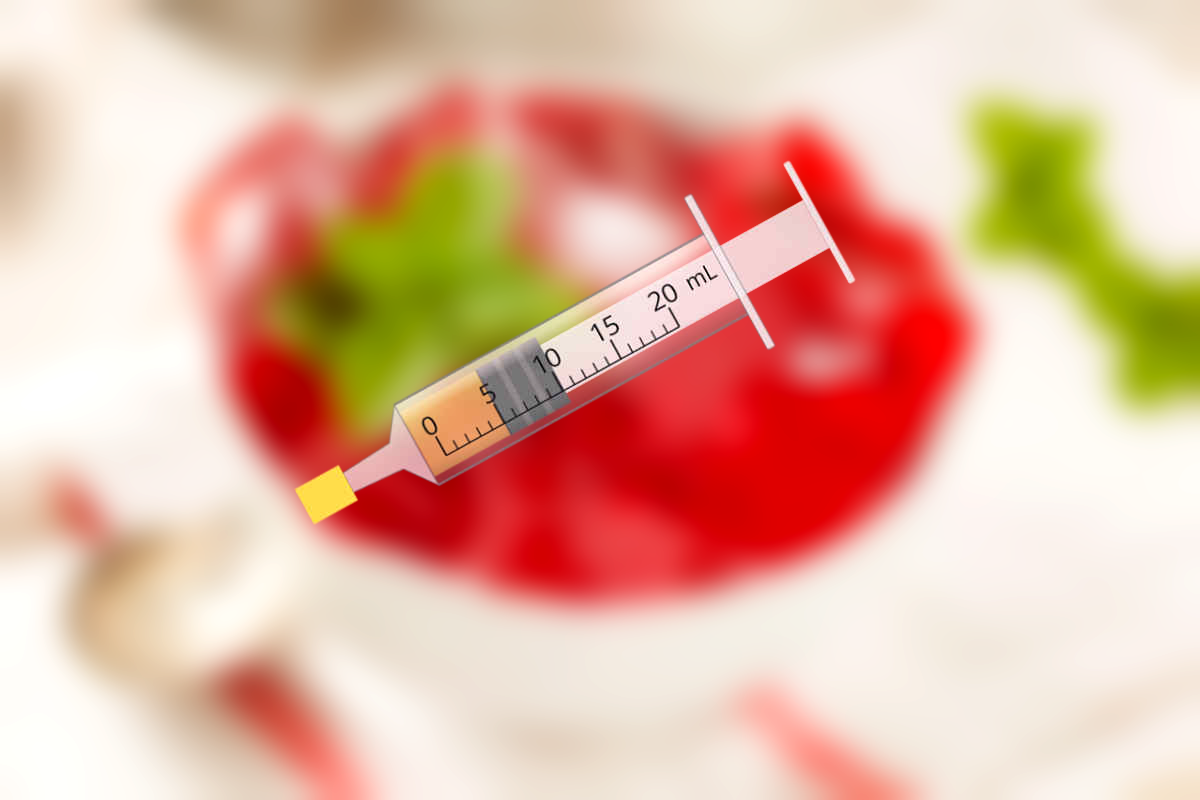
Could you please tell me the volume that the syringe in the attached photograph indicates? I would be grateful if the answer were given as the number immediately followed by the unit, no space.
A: 5mL
